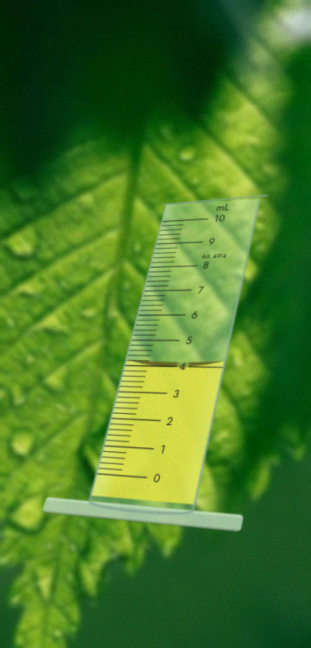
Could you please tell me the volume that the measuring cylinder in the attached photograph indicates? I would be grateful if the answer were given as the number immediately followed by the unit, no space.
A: 4mL
